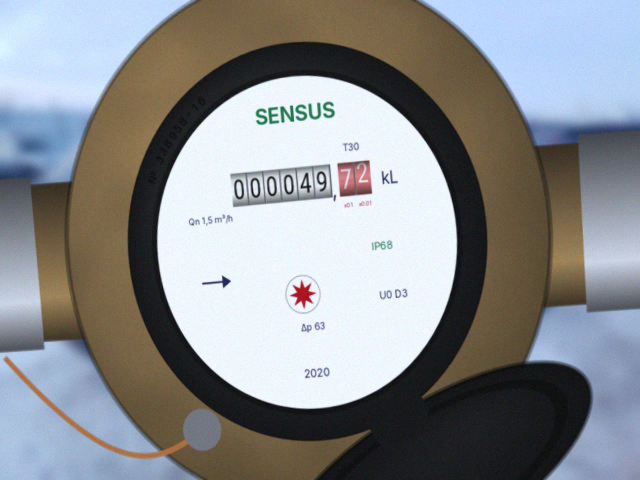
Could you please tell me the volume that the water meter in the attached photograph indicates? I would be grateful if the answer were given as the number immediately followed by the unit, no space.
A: 49.72kL
